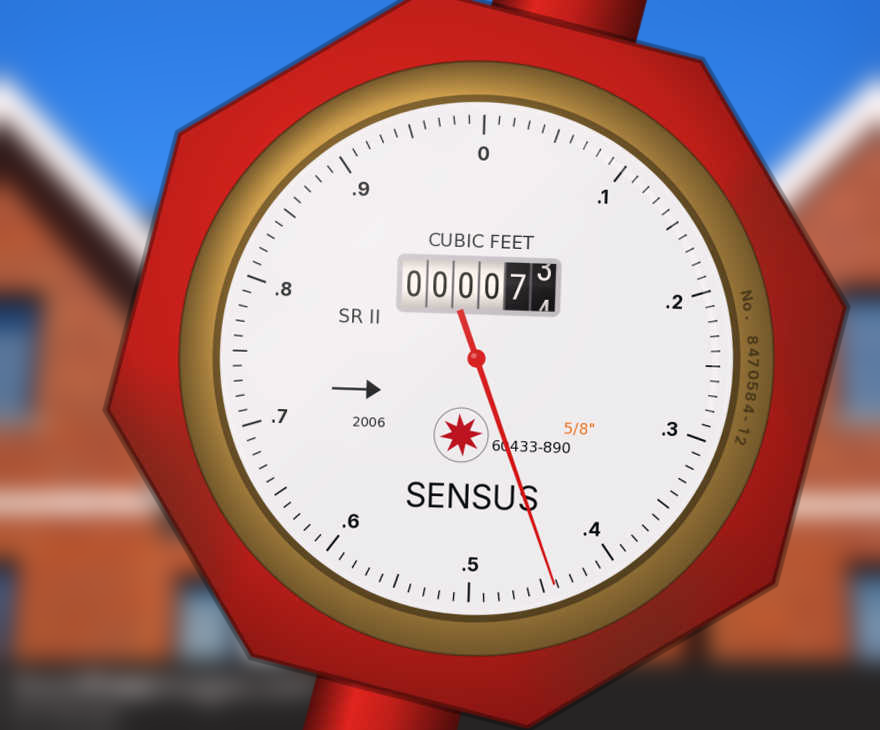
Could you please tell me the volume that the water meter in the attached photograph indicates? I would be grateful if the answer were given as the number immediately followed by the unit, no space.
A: 73.44ft³
